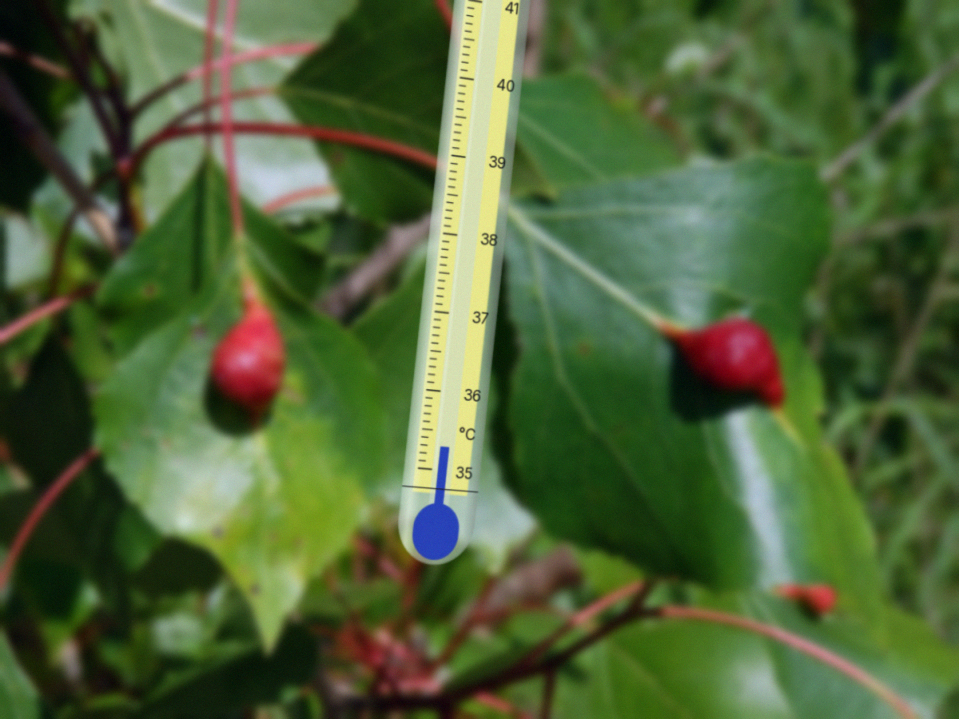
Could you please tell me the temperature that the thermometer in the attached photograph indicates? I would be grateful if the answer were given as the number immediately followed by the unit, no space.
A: 35.3°C
